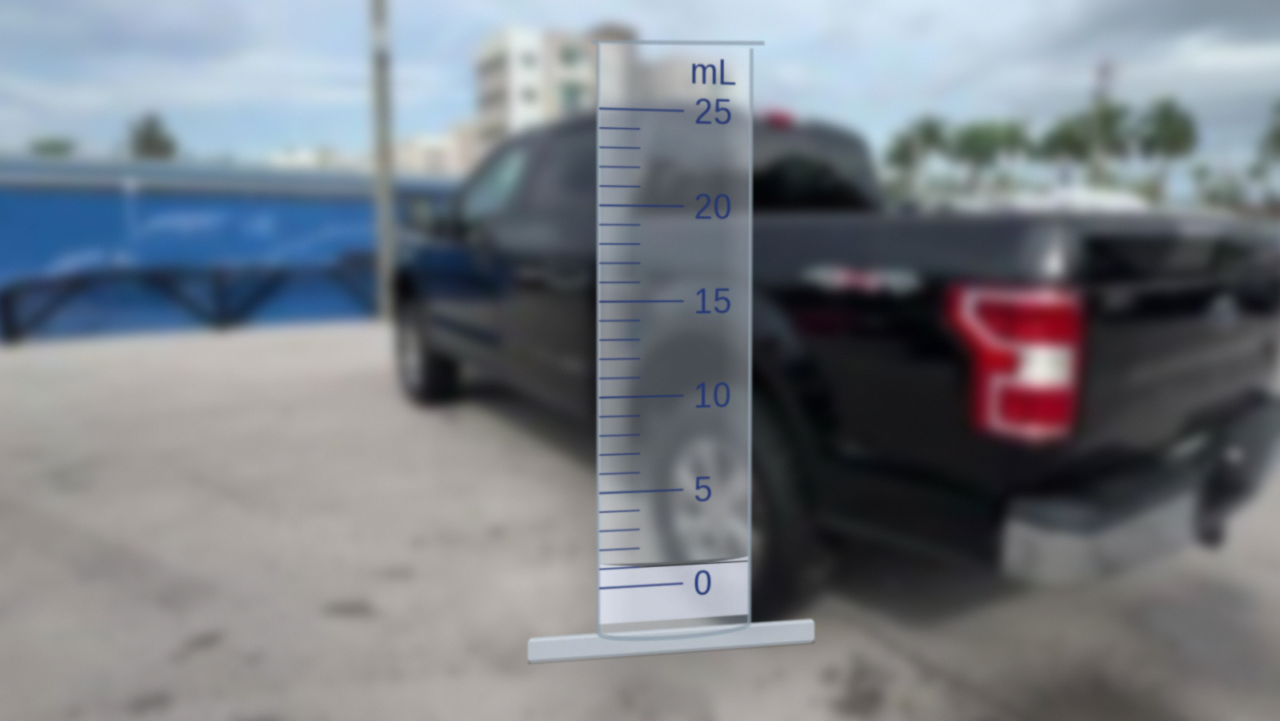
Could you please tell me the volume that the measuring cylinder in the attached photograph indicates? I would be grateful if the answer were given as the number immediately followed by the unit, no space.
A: 1mL
